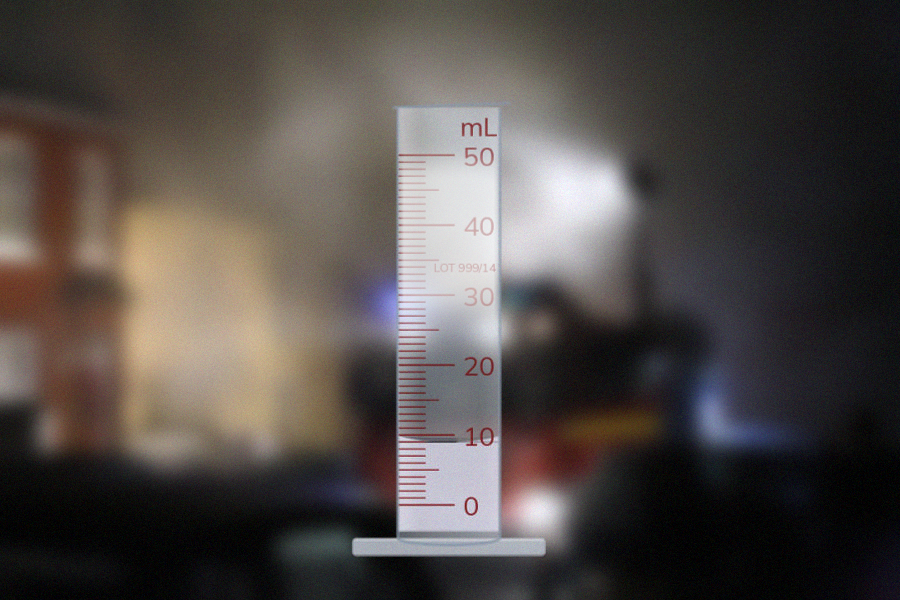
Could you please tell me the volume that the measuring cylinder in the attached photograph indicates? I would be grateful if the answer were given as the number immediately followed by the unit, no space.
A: 9mL
